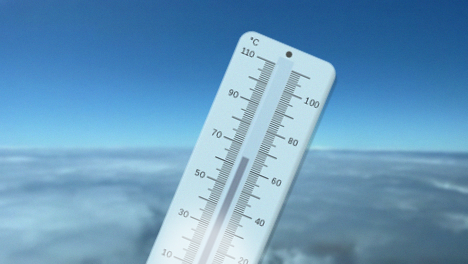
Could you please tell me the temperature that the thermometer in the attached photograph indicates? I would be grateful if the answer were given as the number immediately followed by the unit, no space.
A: 65°C
